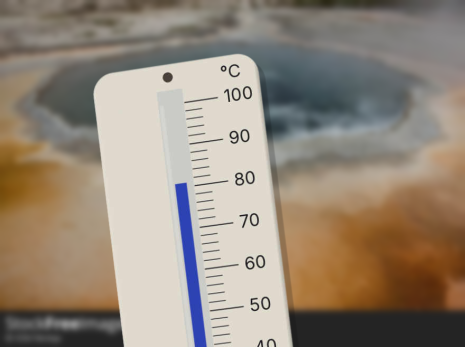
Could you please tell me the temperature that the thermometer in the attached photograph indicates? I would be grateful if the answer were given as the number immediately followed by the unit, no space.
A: 81°C
